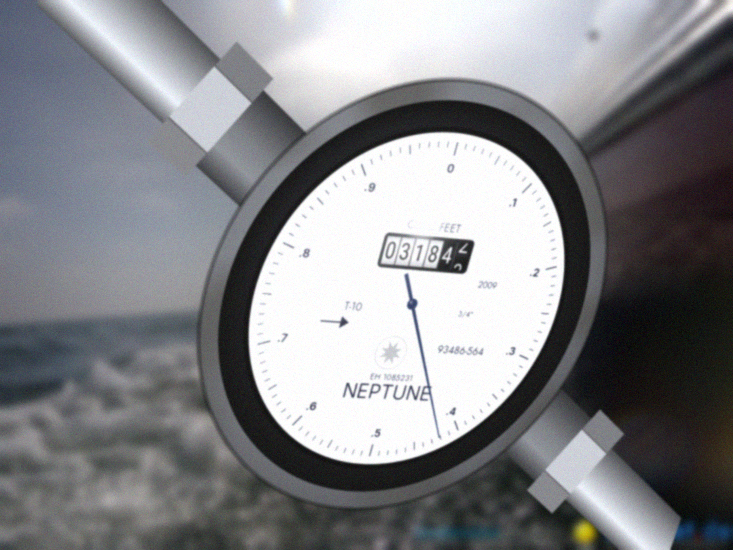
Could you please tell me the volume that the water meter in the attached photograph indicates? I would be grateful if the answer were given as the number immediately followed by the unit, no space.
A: 31842.42ft³
